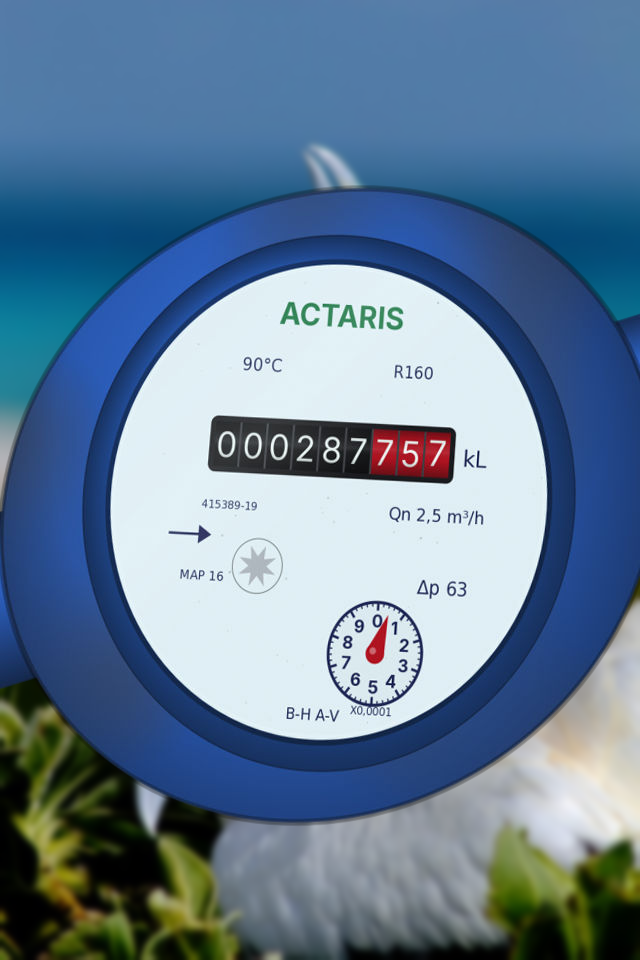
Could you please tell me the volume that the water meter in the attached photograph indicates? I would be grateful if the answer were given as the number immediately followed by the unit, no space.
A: 287.7570kL
